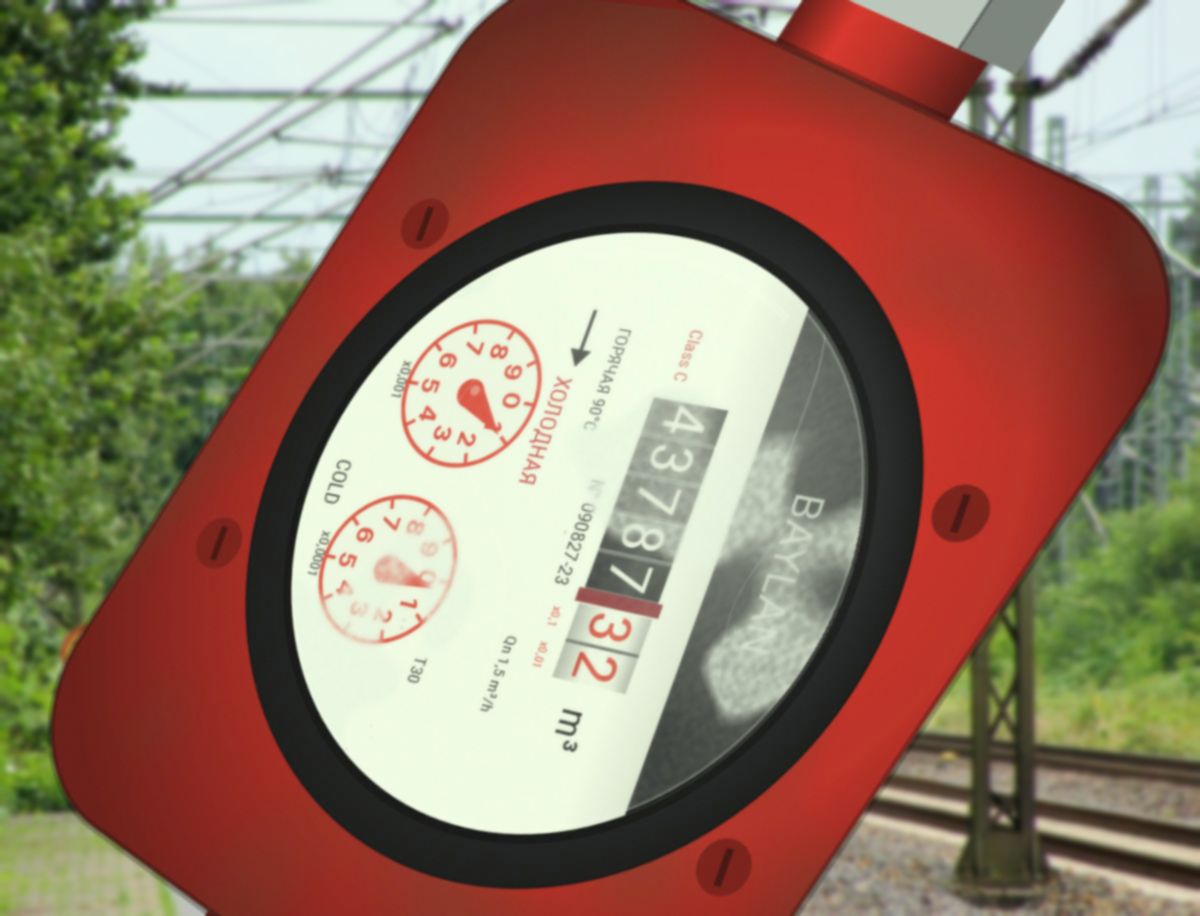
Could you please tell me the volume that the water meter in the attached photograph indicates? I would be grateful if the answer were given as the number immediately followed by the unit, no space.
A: 43787.3210m³
